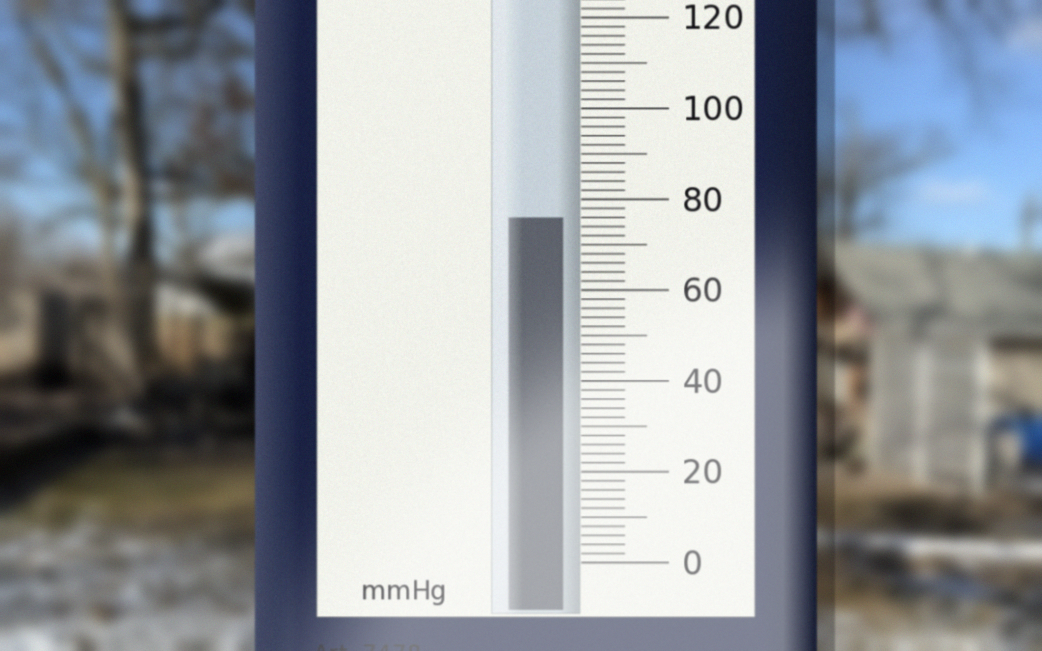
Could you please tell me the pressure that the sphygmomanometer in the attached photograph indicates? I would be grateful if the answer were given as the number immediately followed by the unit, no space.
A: 76mmHg
